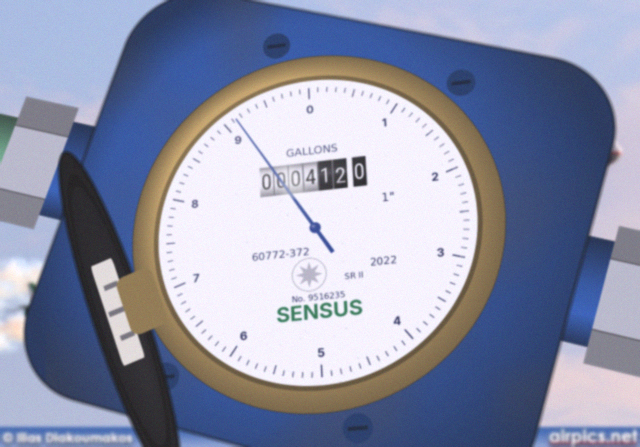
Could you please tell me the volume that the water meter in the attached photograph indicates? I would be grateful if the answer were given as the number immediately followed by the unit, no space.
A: 4119.1gal
